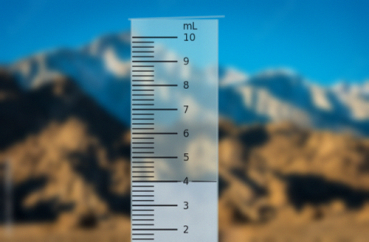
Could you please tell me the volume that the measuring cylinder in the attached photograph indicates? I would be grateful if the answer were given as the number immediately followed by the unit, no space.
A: 4mL
